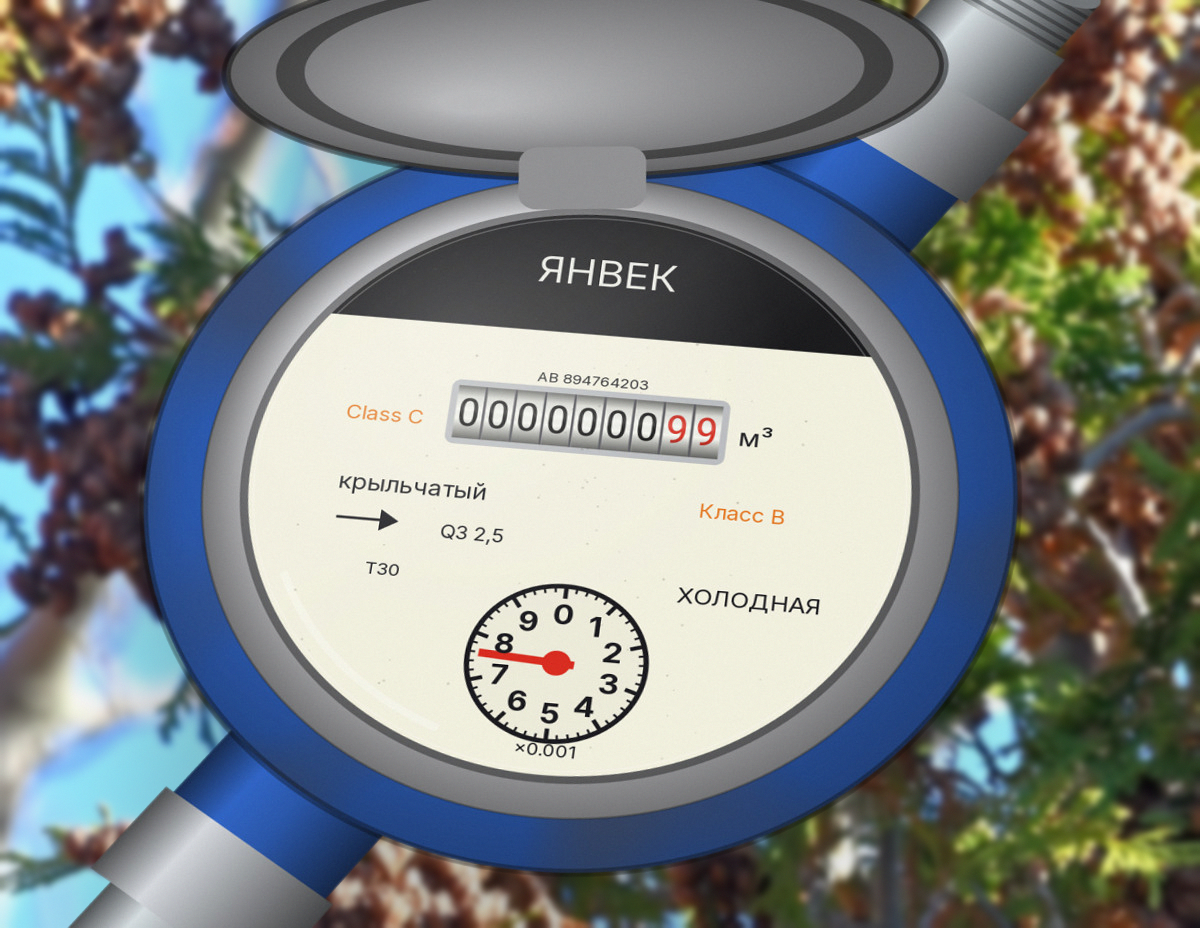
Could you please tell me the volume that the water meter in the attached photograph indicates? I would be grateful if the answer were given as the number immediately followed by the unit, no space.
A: 0.997m³
